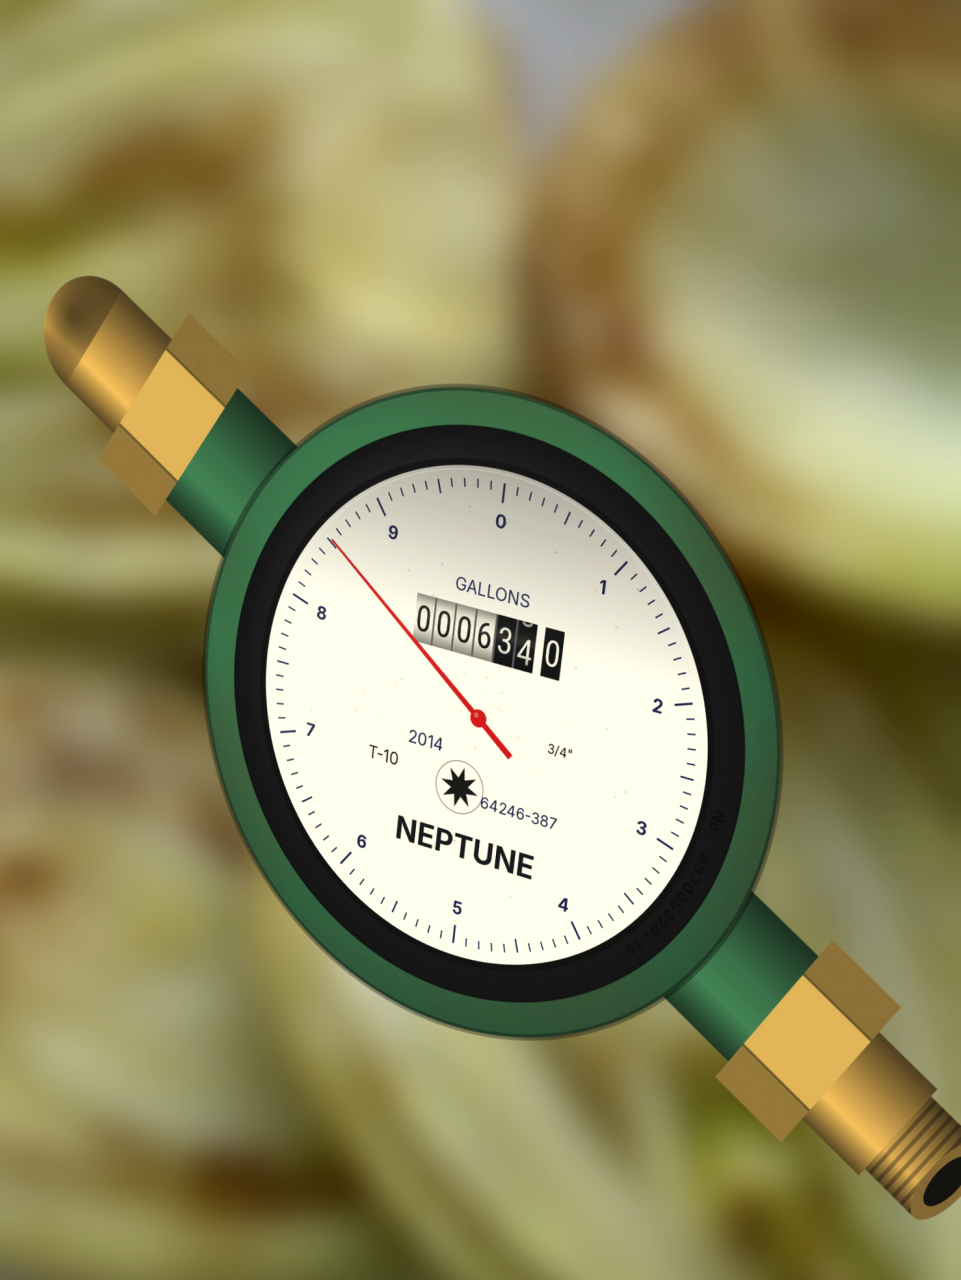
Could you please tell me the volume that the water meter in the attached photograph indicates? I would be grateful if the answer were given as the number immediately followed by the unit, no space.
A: 6338.5gal
